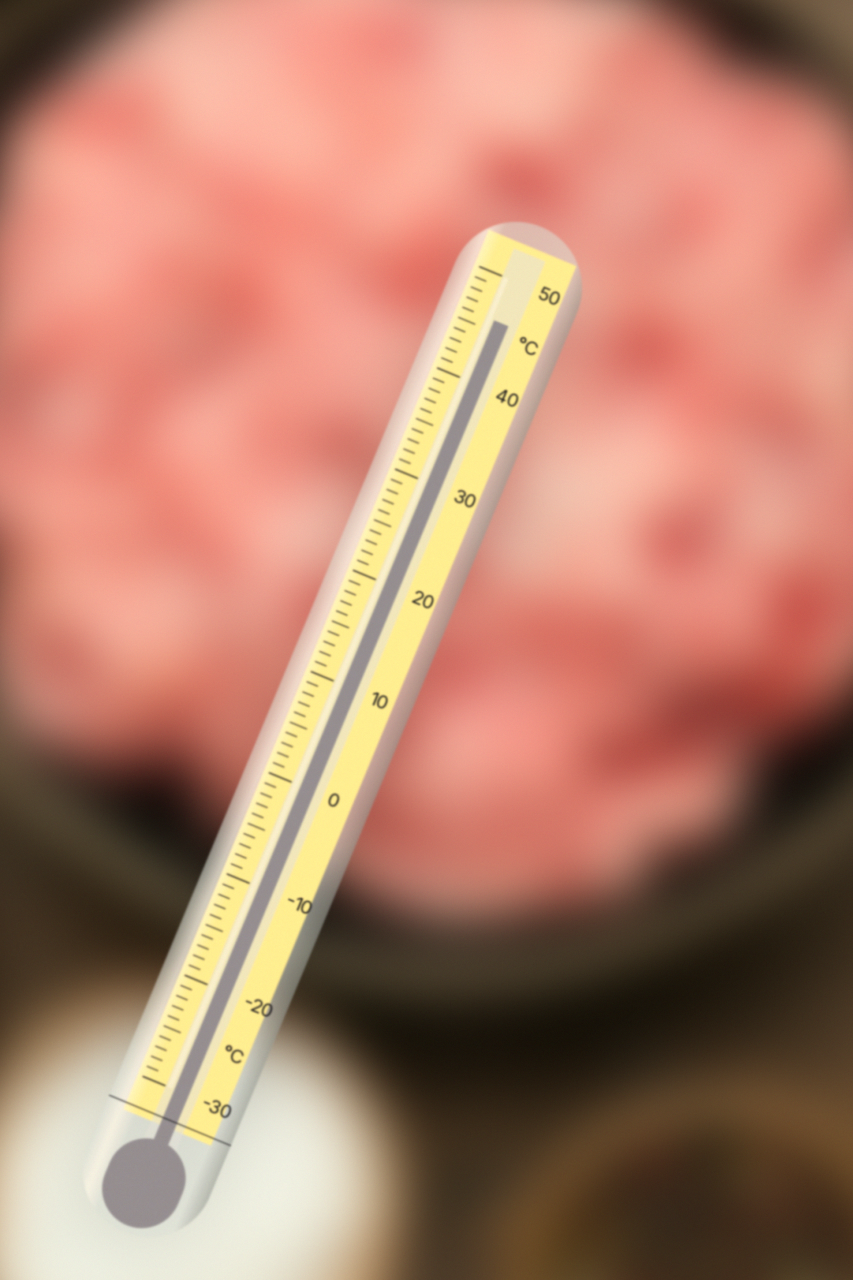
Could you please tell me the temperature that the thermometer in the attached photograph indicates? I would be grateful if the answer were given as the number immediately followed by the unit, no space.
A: 46°C
